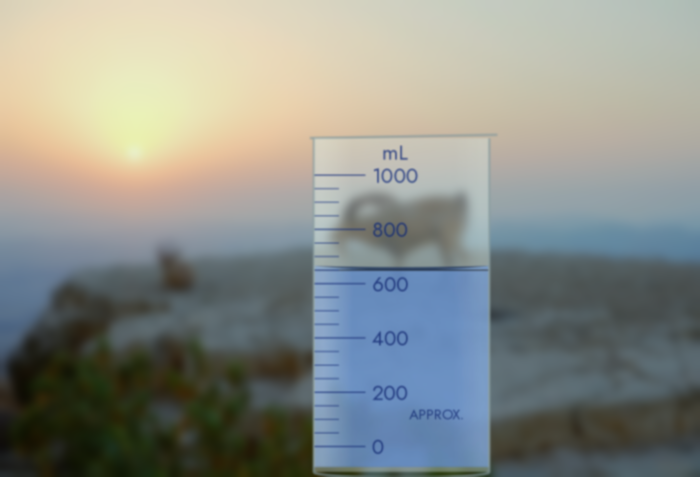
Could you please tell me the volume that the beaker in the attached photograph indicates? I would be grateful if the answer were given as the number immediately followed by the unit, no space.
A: 650mL
